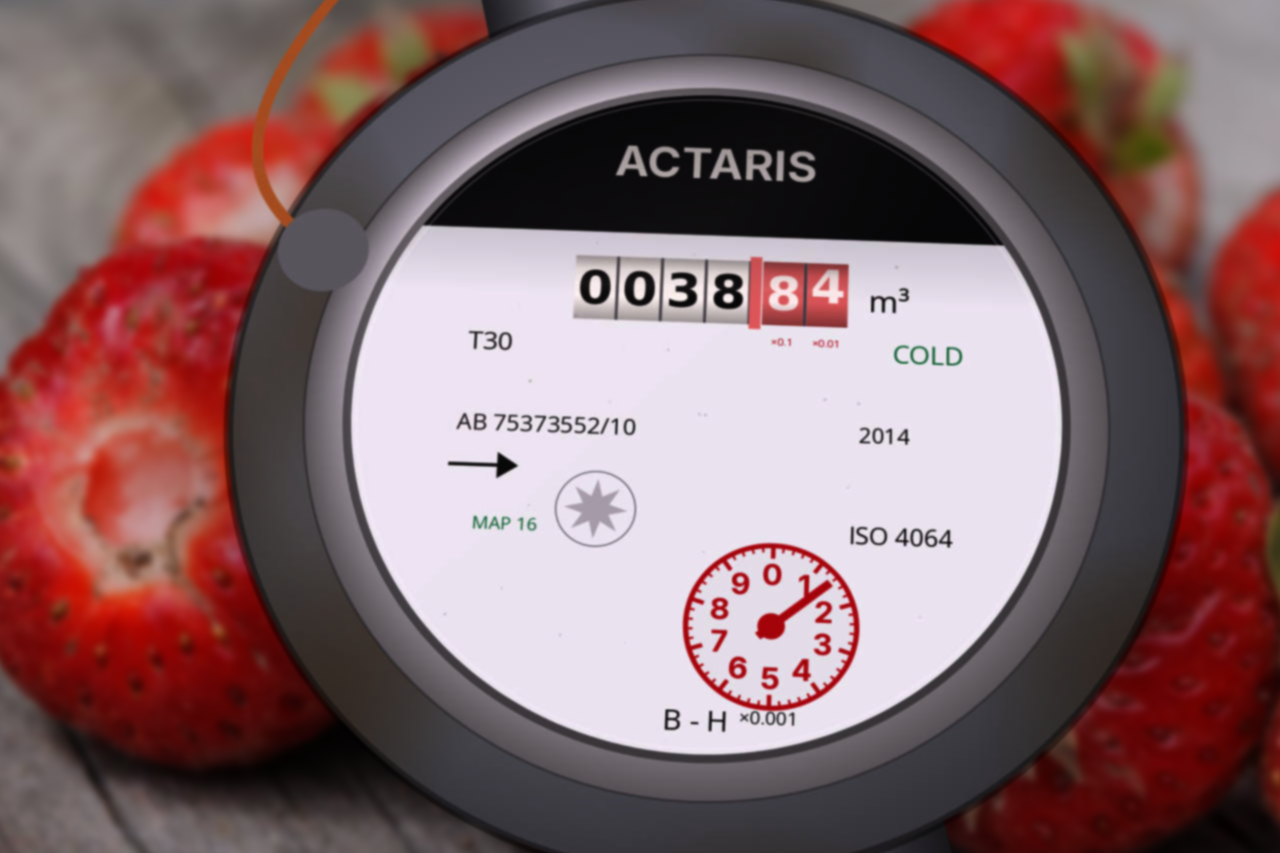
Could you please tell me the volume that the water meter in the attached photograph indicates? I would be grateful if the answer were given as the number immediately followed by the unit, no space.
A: 38.841m³
